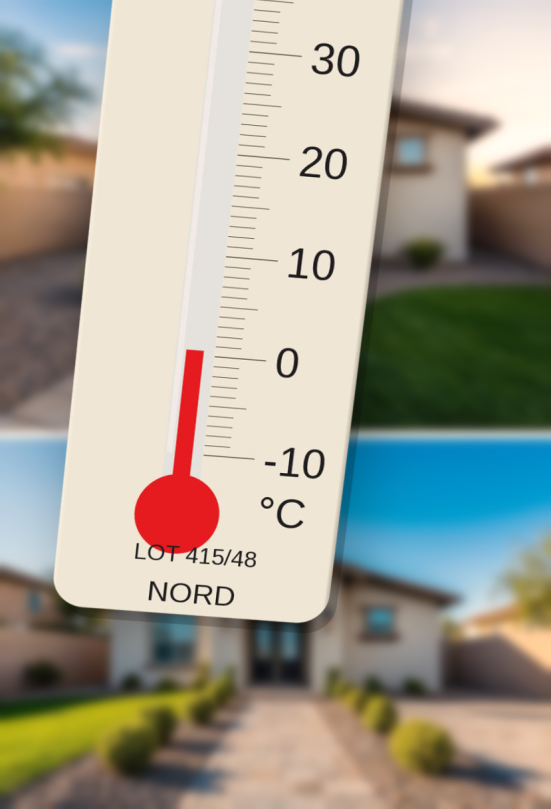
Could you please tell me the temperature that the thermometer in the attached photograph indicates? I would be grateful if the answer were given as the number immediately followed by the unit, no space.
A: 0.5°C
